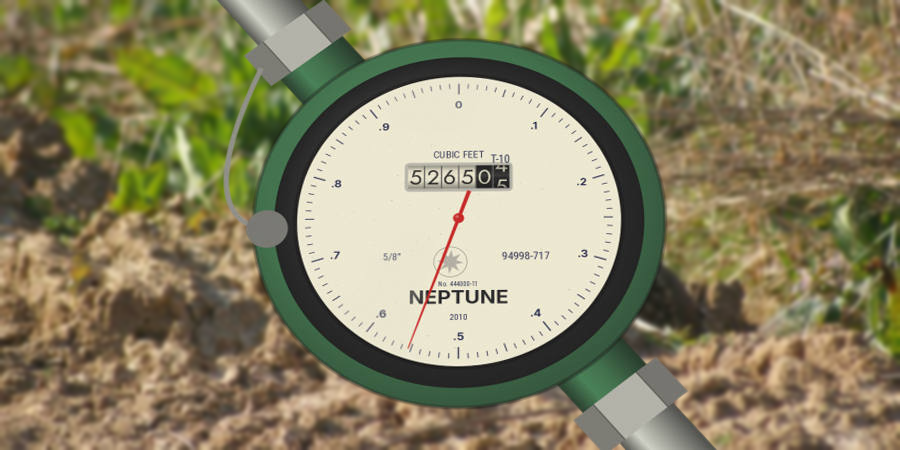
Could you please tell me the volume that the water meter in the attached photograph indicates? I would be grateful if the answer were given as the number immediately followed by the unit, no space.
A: 526504.55ft³
